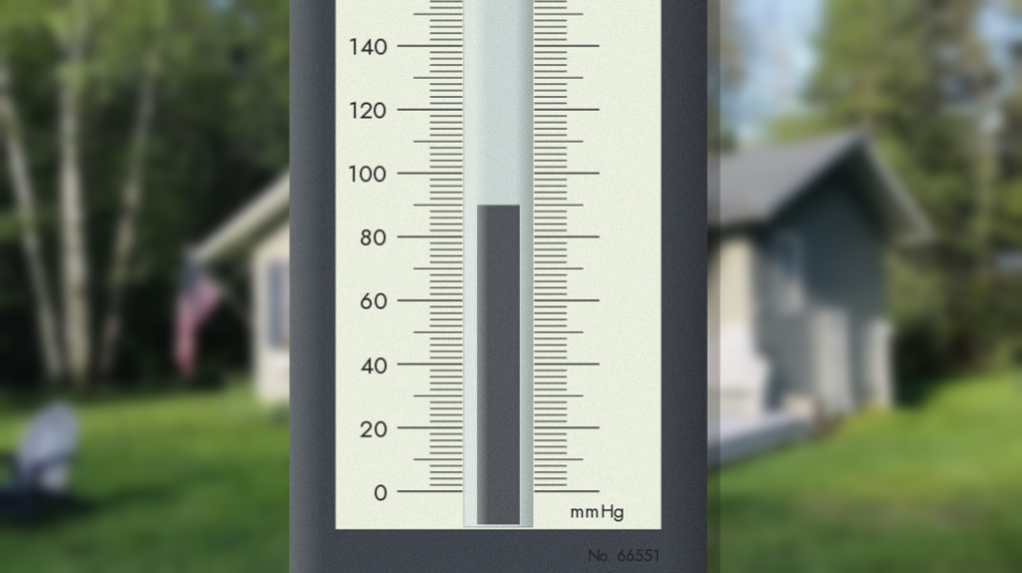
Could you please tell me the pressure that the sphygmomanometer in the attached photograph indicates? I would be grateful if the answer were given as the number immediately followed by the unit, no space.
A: 90mmHg
